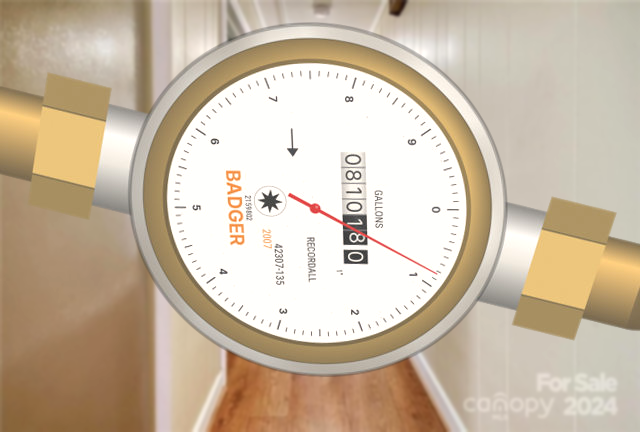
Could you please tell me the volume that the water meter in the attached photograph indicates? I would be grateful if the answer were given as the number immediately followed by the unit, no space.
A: 810180.8gal
